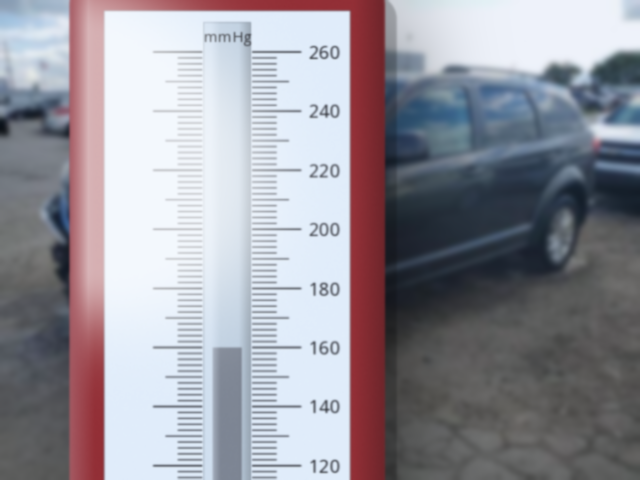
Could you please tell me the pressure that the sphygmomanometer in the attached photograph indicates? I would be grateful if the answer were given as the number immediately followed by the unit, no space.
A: 160mmHg
